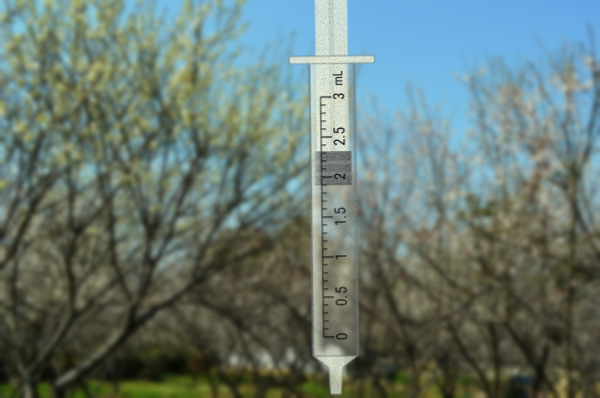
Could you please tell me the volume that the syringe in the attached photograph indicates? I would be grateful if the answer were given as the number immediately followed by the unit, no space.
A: 1.9mL
